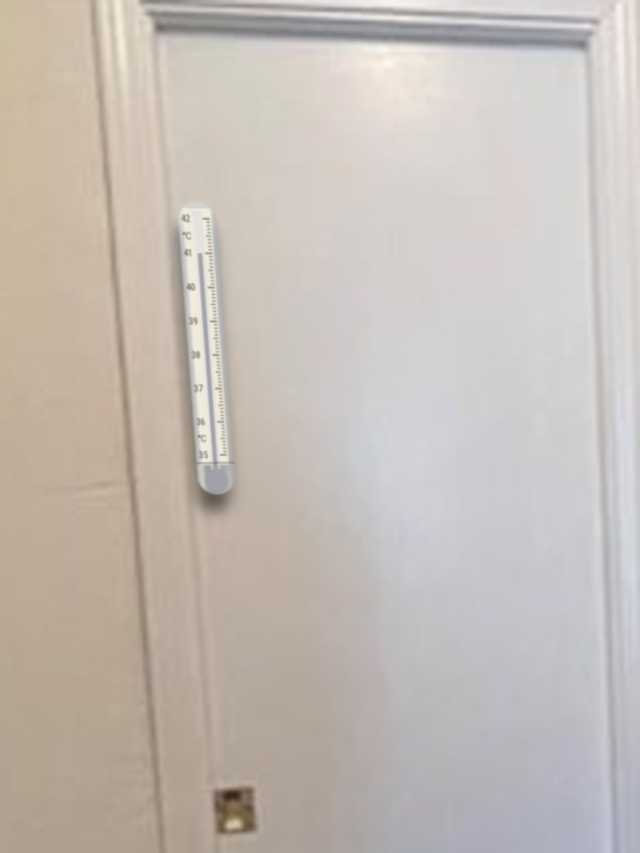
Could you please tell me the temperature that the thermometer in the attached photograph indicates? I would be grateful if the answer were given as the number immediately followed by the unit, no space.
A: 41°C
